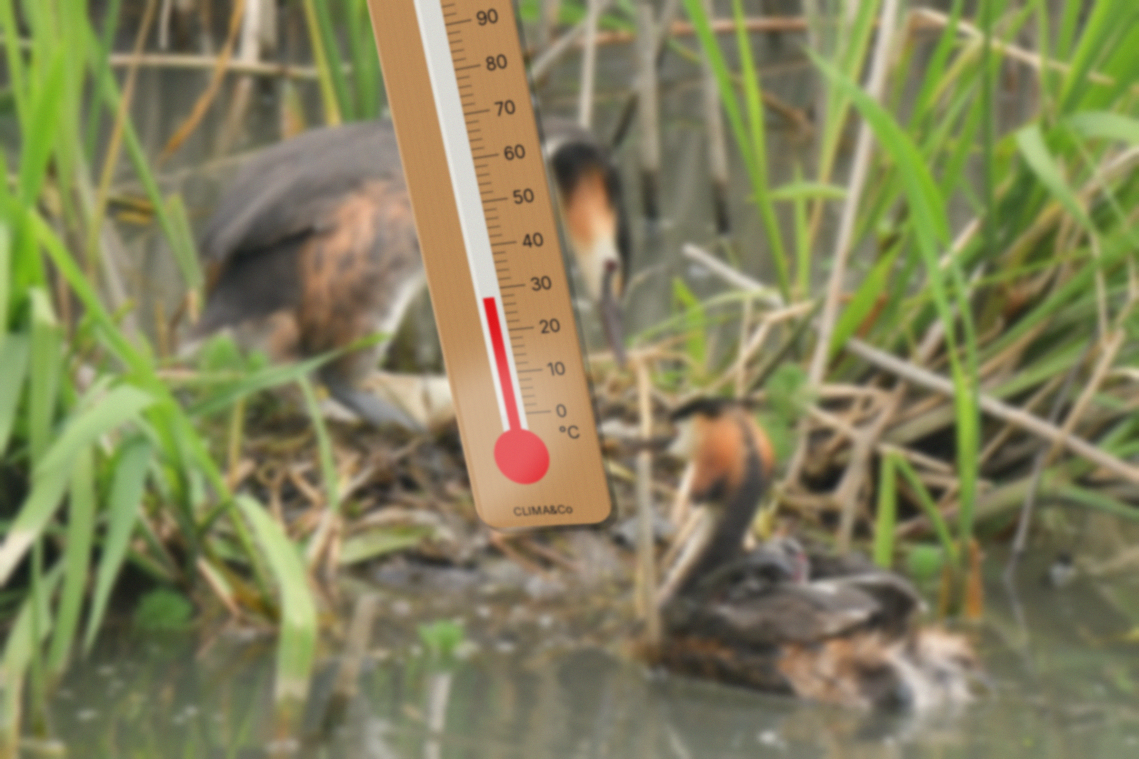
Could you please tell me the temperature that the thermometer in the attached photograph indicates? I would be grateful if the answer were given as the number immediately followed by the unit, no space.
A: 28°C
